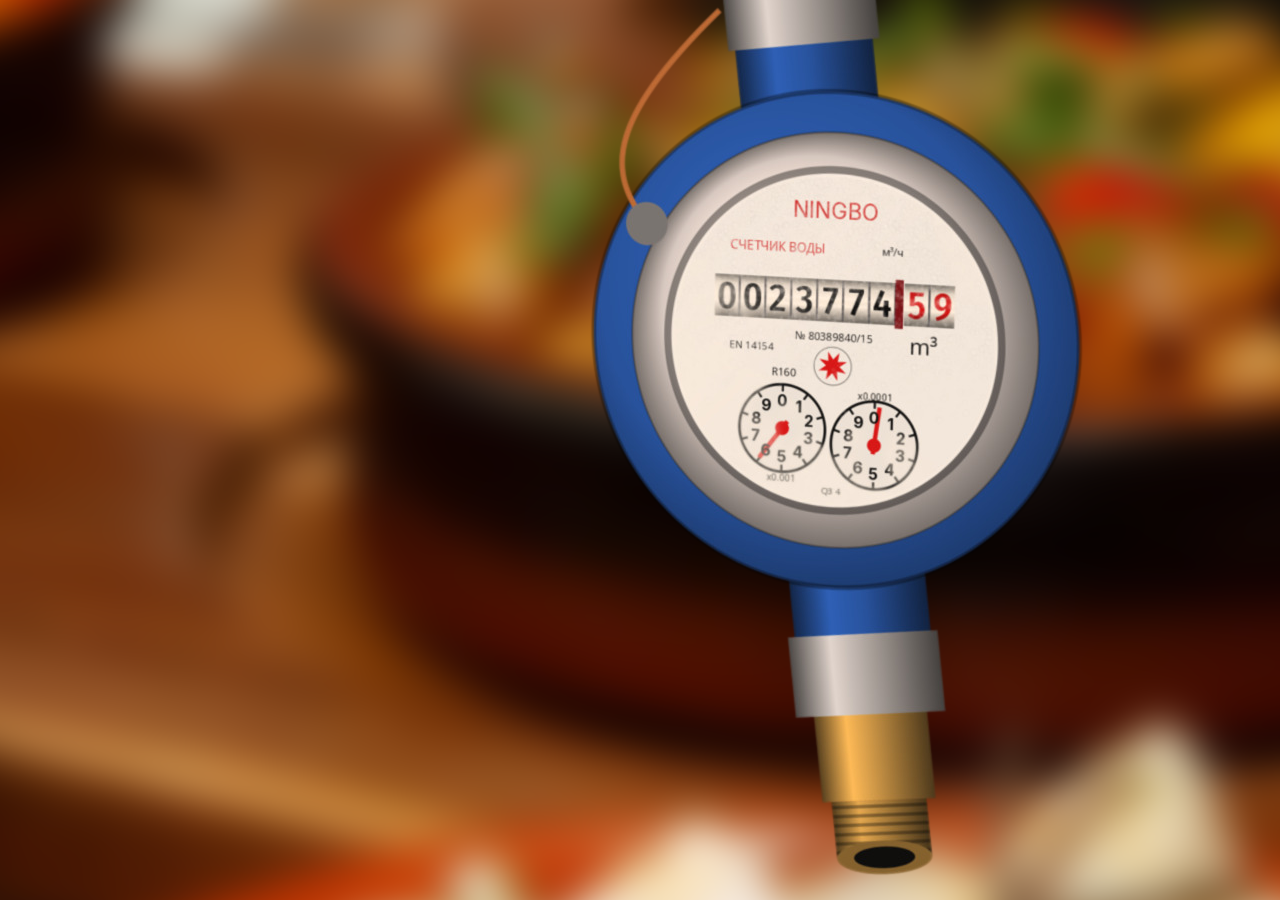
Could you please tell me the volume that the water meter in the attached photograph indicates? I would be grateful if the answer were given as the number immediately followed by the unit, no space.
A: 23774.5960m³
